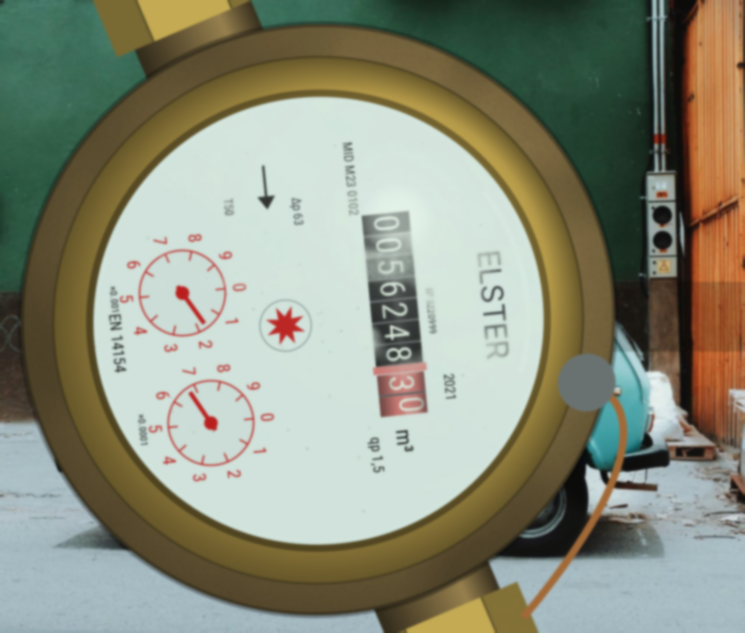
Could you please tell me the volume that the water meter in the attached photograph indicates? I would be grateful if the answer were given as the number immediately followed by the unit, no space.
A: 56248.3016m³
